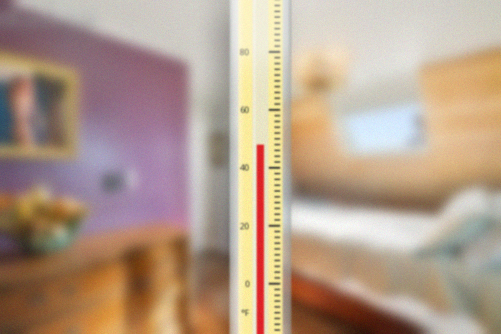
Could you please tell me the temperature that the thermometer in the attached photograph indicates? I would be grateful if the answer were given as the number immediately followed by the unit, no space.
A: 48°F
